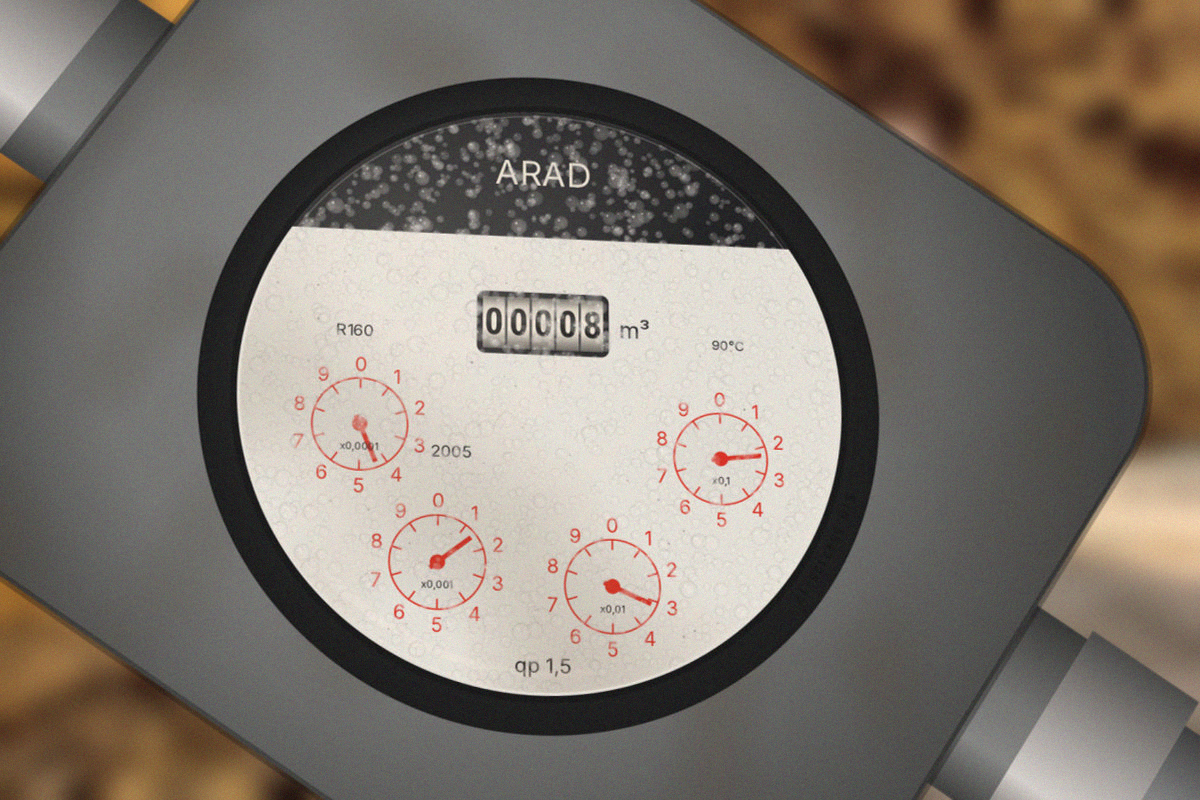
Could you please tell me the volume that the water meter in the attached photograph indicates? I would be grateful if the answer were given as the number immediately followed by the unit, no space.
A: 8.2314m³
